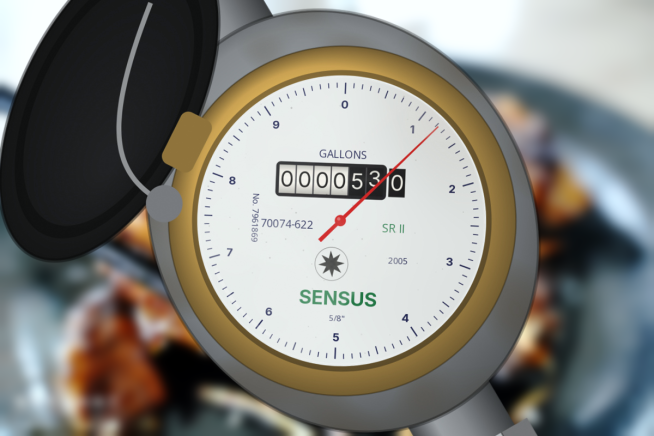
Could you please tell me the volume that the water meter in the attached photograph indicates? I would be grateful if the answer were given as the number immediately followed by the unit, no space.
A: 531.2gal
